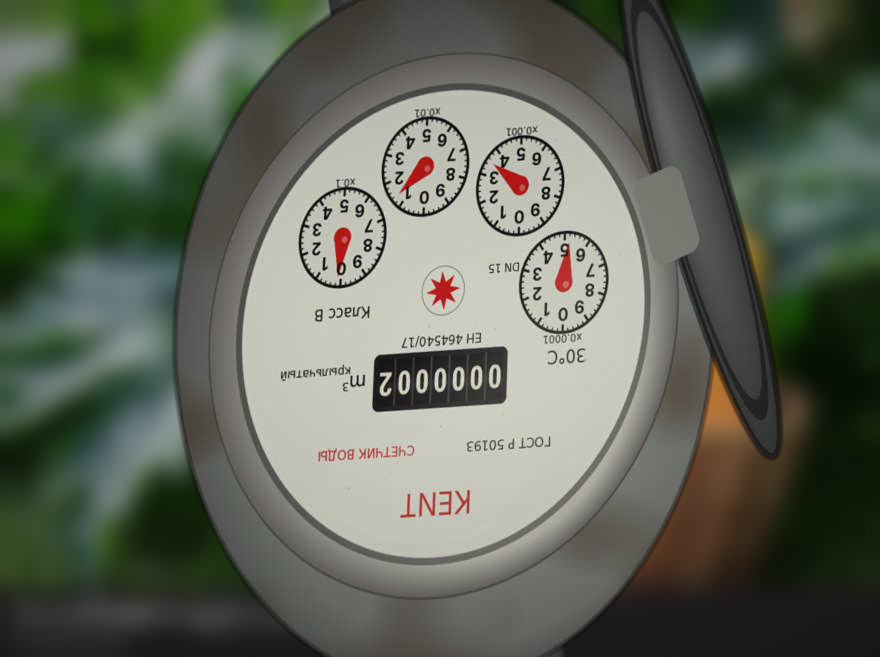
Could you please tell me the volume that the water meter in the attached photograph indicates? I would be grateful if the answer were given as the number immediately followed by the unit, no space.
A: 2.0135m³
